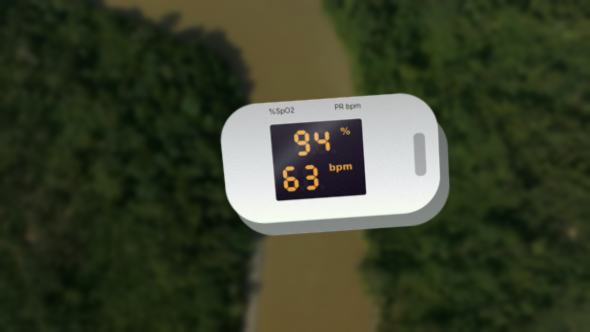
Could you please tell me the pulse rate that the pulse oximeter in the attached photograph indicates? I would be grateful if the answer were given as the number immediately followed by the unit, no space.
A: 63bpm
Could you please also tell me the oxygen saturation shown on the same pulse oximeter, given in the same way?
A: 94%
